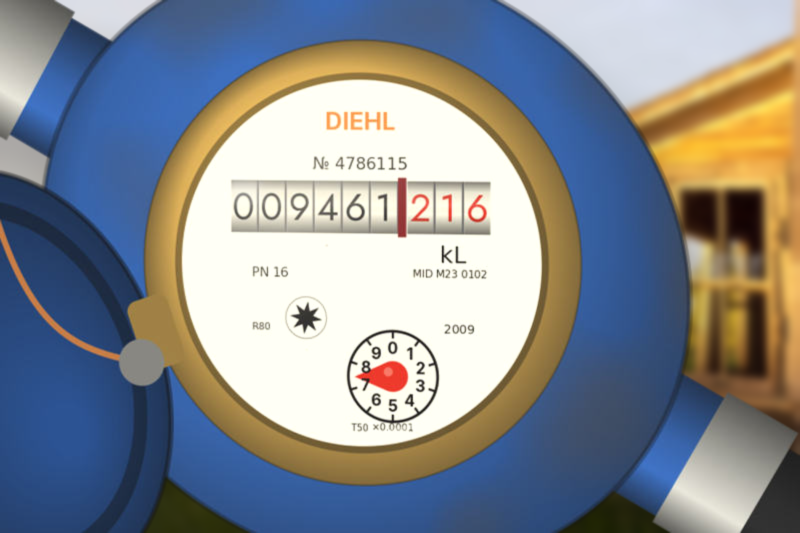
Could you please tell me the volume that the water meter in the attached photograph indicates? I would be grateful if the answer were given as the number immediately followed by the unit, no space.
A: 9461.2167kL
